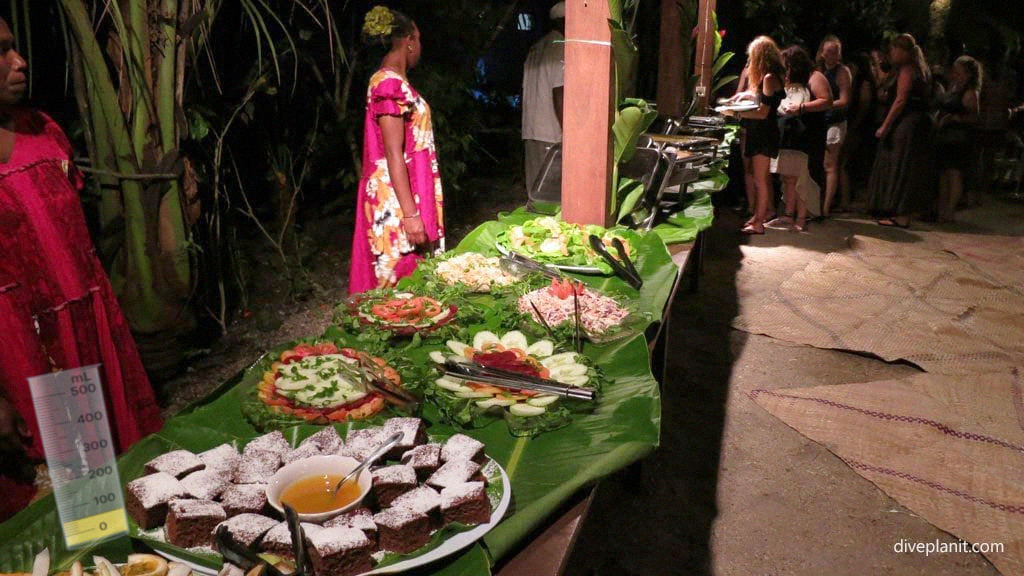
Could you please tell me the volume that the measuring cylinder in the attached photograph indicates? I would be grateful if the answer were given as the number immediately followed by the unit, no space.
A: 50mL
